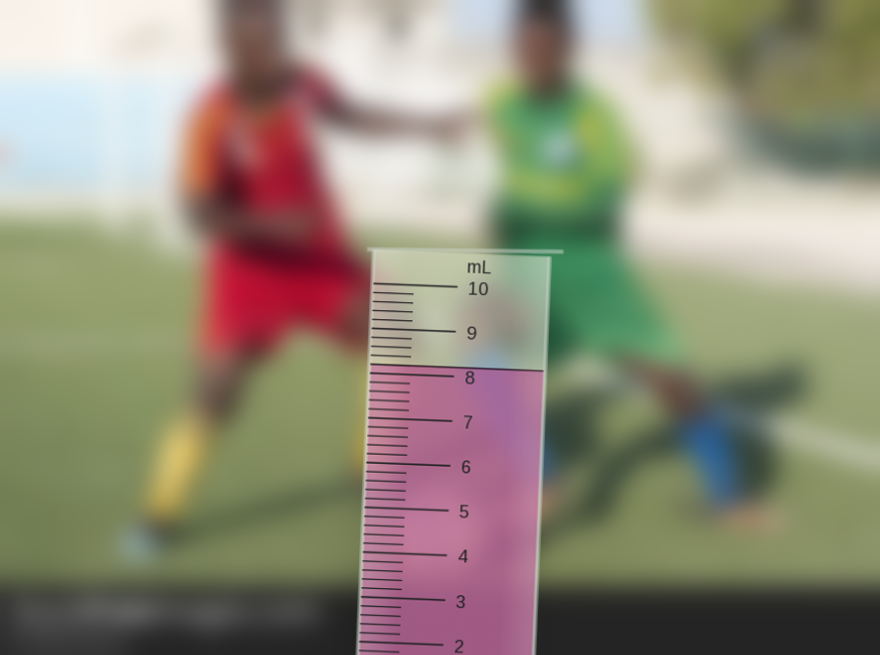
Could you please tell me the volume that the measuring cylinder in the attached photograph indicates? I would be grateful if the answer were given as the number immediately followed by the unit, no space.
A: 8.2mL
